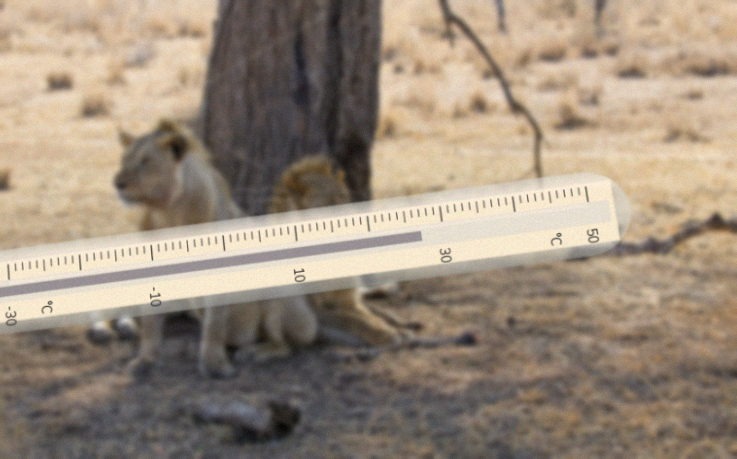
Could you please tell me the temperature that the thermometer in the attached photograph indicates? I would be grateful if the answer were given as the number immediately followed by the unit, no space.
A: 27°C
